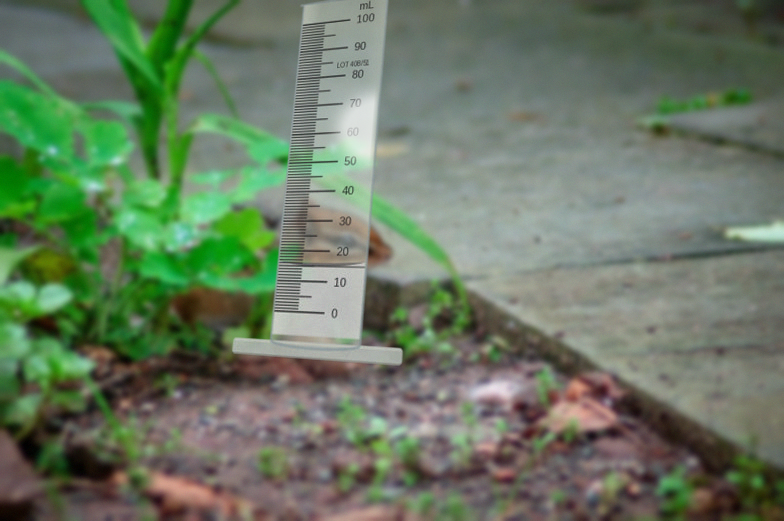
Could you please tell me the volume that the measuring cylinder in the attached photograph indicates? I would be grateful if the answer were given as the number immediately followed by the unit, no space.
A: 15mL
